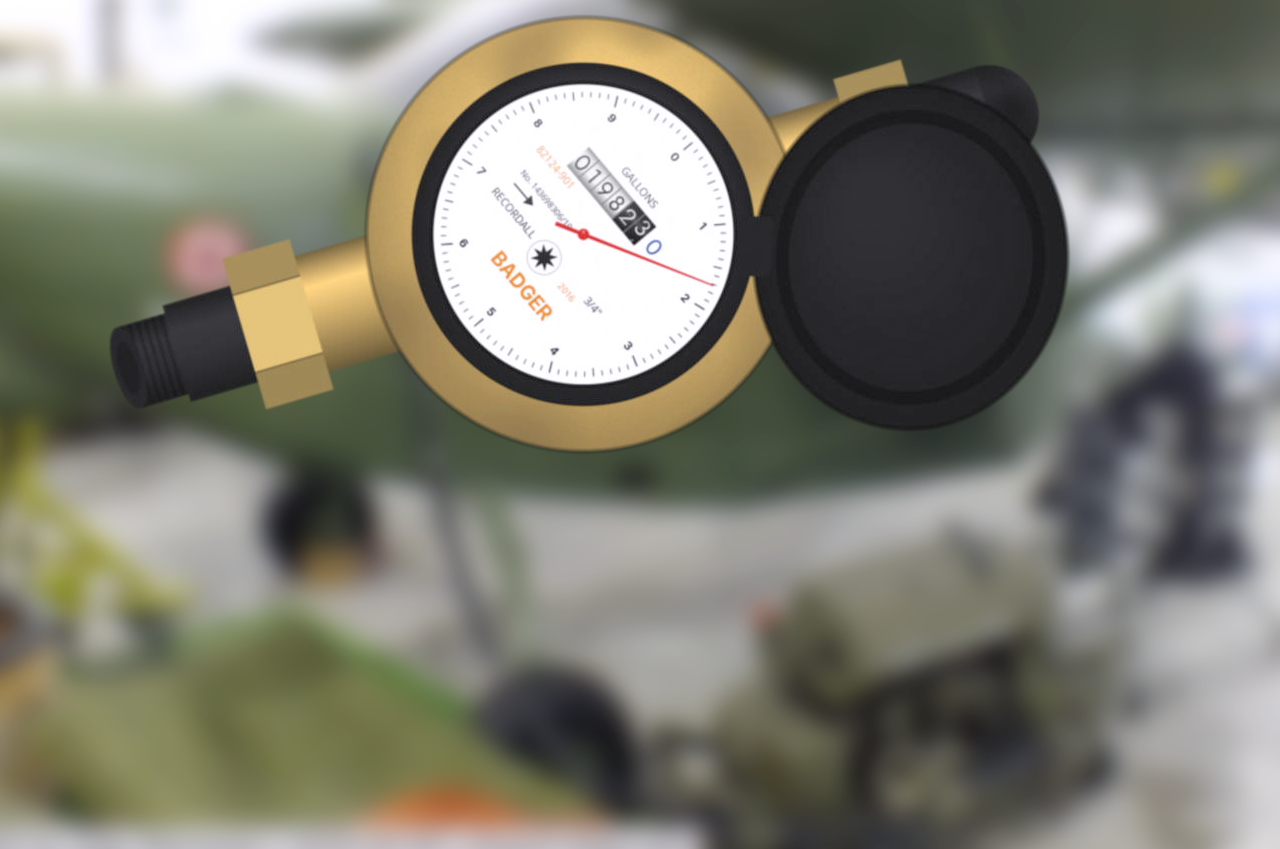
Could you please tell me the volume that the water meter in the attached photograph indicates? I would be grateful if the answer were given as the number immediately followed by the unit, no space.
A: 198231.7gal
